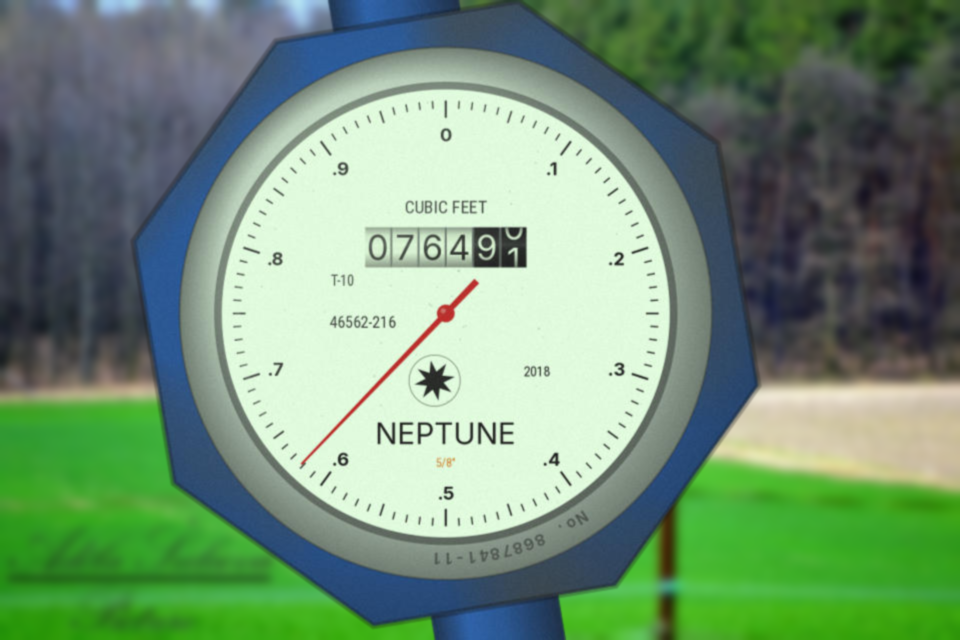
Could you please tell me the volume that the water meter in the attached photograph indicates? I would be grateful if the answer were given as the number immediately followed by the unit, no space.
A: 76490.62ft³
